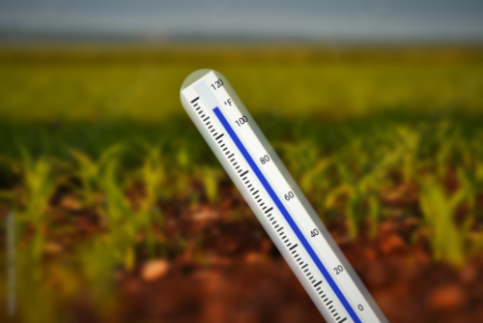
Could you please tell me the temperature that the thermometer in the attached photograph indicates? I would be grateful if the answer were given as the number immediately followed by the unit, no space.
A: 112°F
